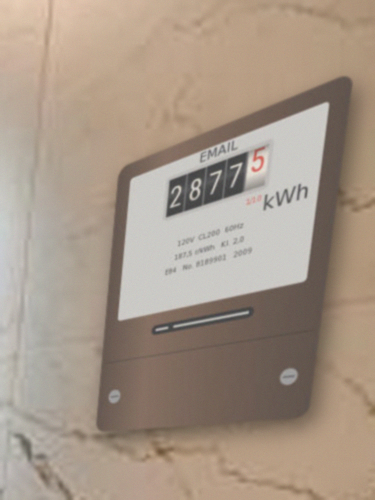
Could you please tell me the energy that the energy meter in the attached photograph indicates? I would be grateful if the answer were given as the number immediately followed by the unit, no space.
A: 2877.5kWh
